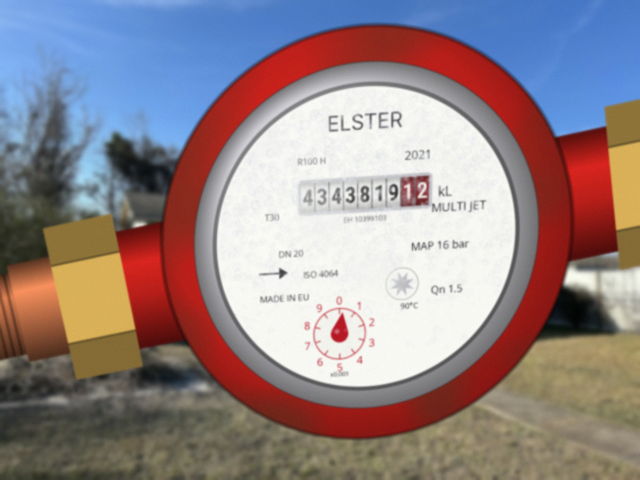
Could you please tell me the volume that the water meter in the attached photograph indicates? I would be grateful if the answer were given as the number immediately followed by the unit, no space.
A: 4343819.120kL
